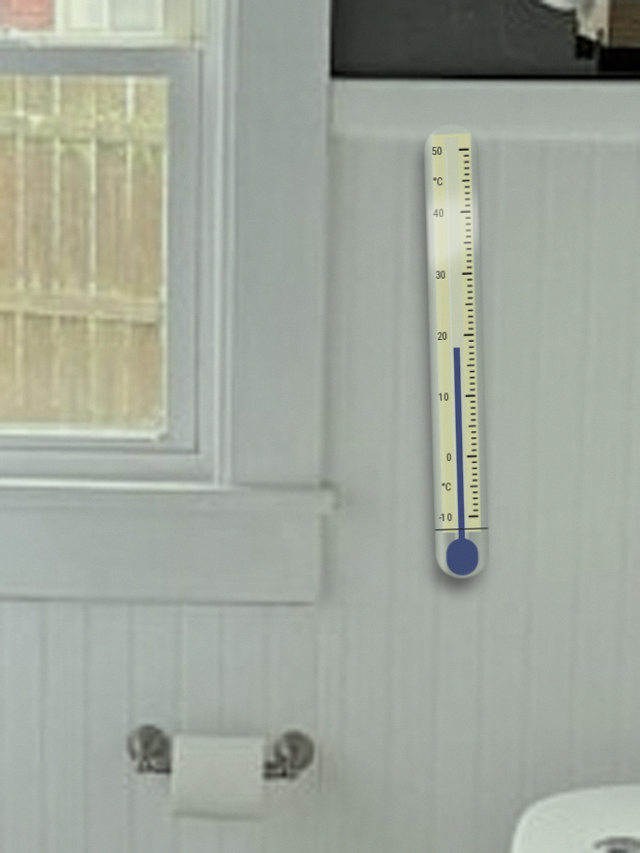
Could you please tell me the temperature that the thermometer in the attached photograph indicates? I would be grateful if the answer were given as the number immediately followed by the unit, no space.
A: 18°C
